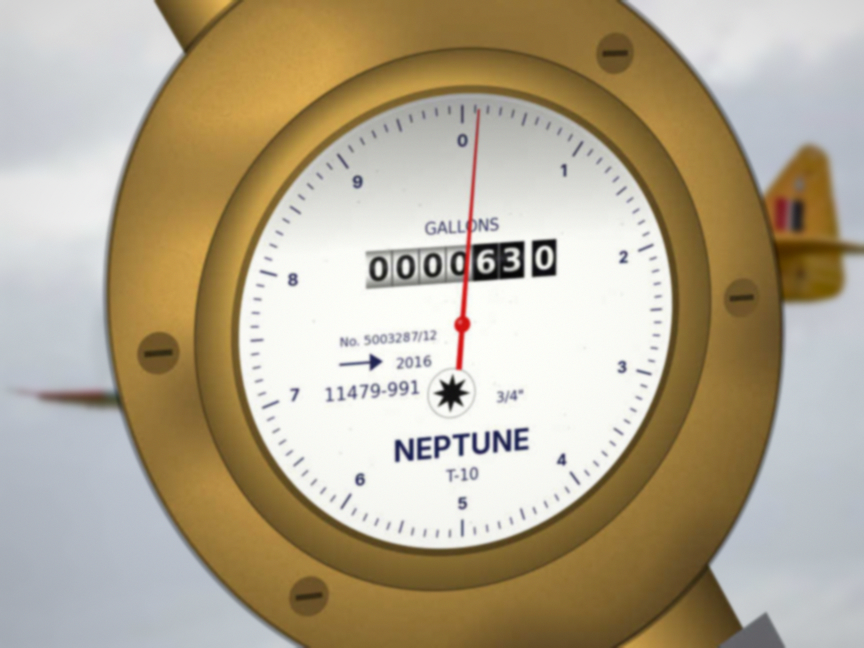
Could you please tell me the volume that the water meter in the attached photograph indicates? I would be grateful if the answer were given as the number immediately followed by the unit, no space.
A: 630.1gal
